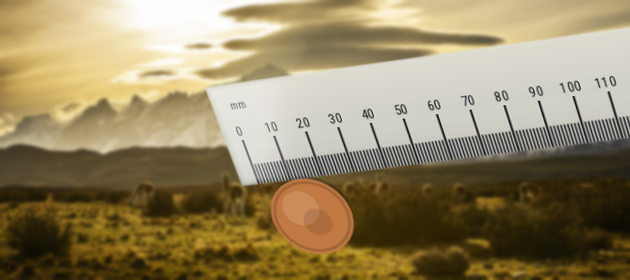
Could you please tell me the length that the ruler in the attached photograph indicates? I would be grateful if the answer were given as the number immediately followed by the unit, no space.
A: 25mm
